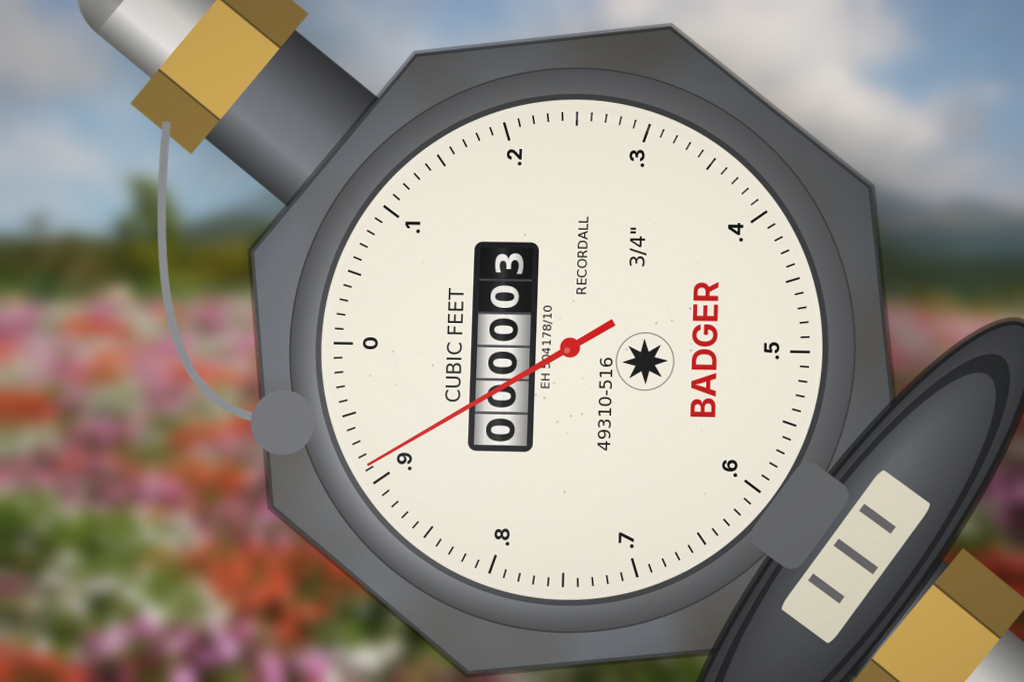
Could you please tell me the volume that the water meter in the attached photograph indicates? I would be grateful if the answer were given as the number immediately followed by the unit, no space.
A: 2.91ft³
